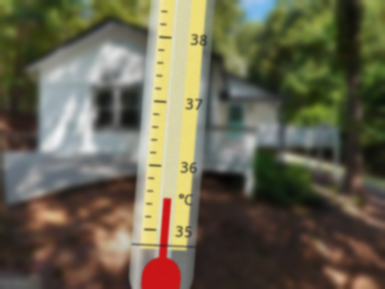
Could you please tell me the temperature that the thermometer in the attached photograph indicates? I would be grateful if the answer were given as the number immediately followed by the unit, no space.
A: 35.5°C
